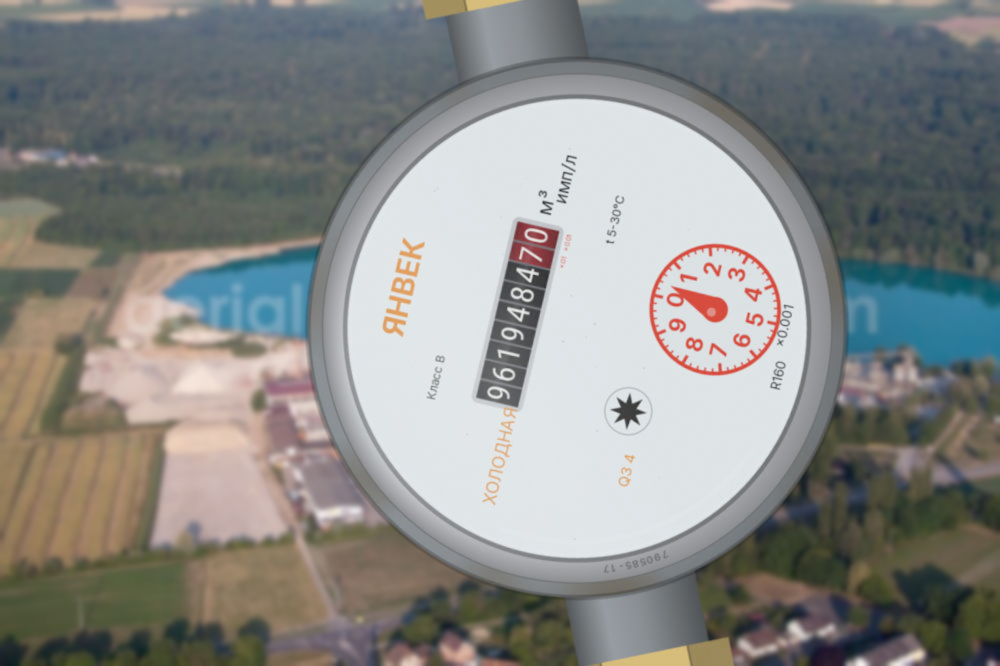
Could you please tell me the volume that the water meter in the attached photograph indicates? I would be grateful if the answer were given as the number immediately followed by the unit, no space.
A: 9619484.700m³
